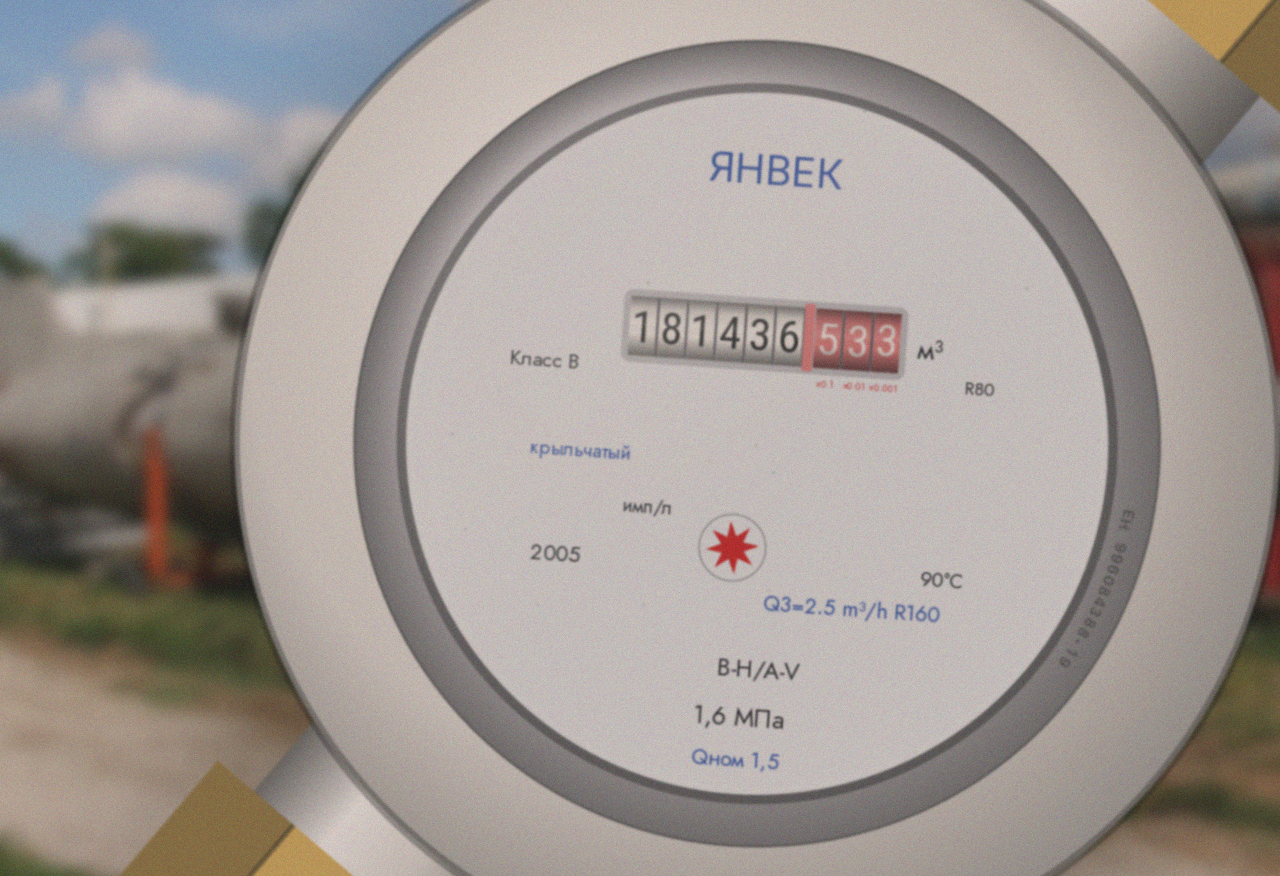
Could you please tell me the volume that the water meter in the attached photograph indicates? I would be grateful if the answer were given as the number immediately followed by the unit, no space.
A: 181436.533m³
